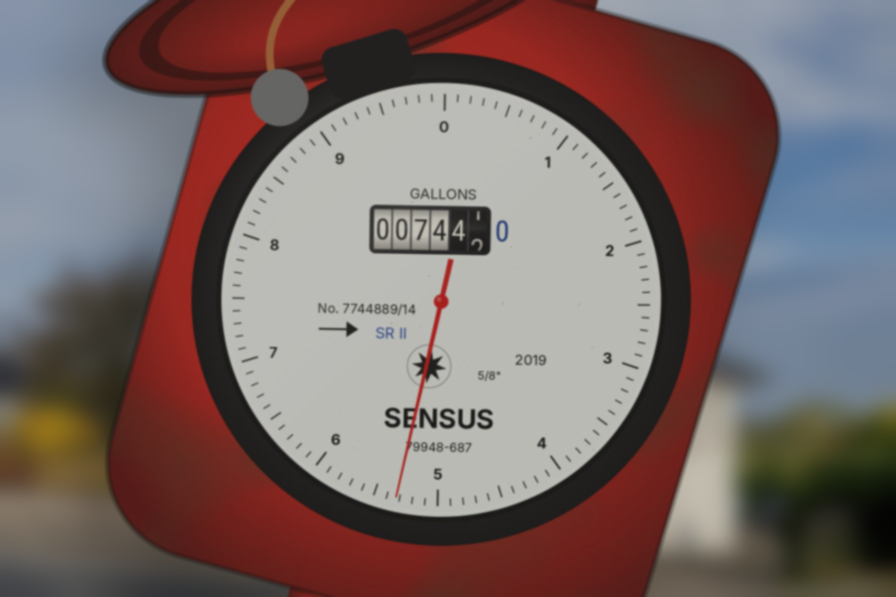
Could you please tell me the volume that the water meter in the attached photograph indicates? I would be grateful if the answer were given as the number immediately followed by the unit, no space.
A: 74415.3gal
